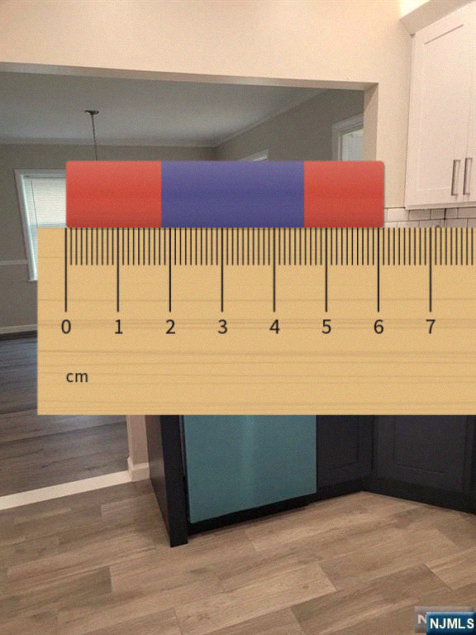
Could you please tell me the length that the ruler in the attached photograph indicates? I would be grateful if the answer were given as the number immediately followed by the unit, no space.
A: 6.1cm
